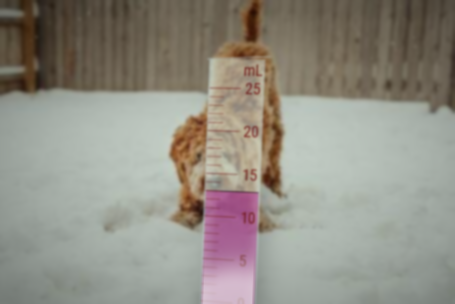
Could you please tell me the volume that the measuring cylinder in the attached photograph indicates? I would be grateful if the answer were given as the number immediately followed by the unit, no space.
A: 13mL
